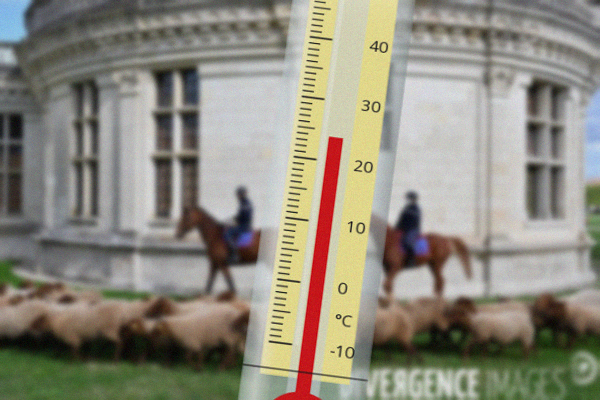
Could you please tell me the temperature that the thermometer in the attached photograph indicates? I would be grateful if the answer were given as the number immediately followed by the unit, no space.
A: 24°C
